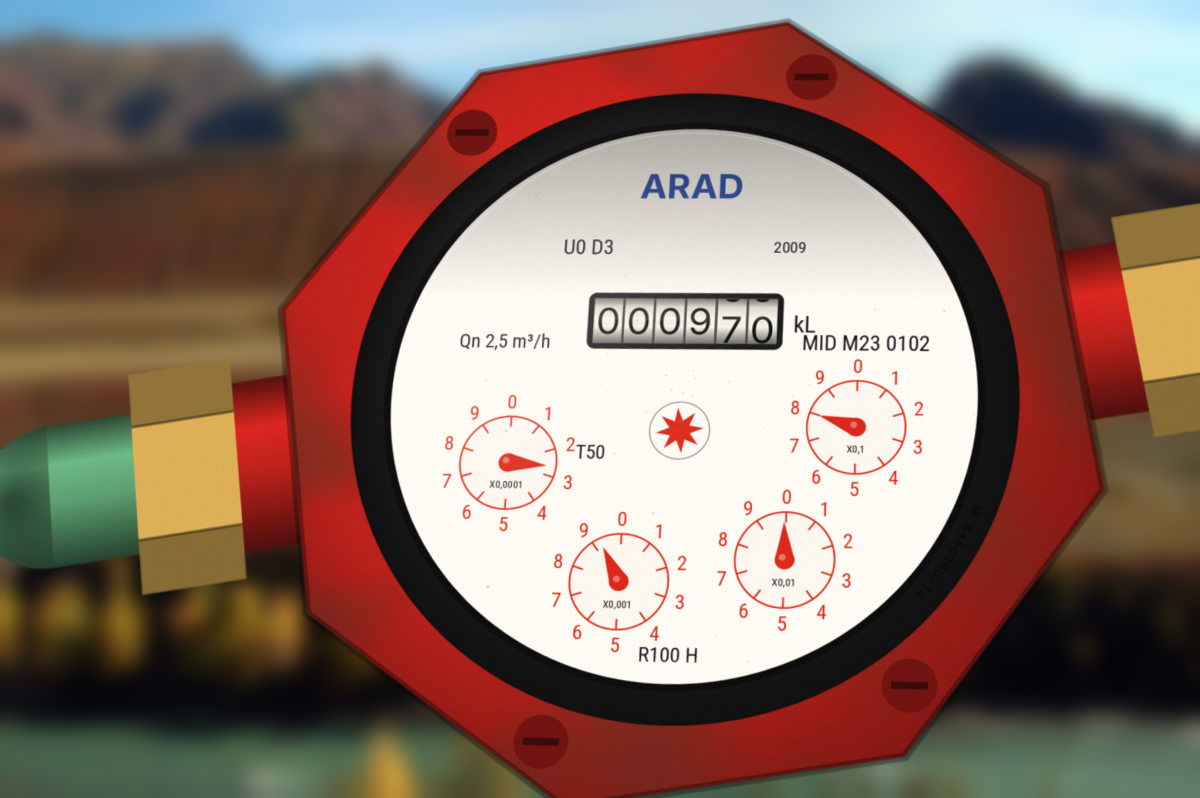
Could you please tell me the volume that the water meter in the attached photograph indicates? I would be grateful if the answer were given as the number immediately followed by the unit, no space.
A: 969.7992kL
